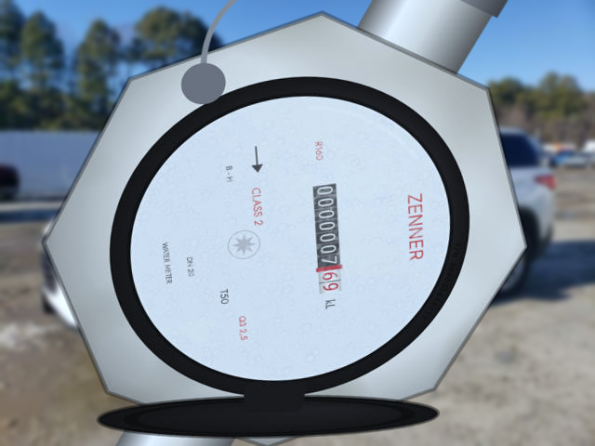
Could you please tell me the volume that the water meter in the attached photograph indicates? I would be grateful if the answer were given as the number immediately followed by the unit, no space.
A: 7.69kL
